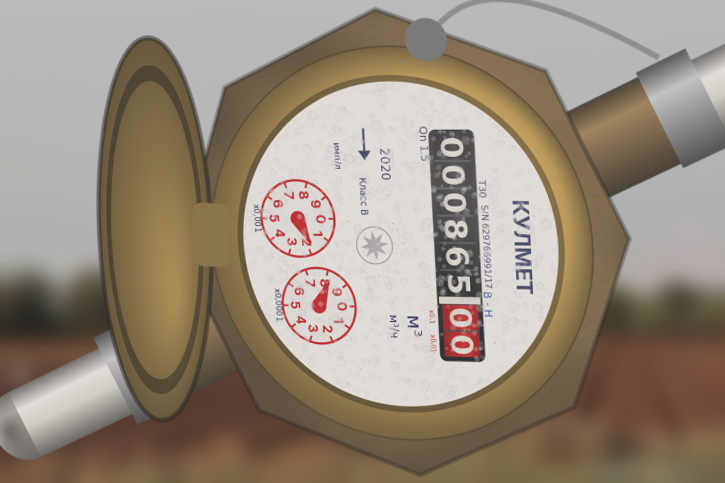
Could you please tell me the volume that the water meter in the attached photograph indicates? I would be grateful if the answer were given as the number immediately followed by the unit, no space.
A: 865.0018m³
